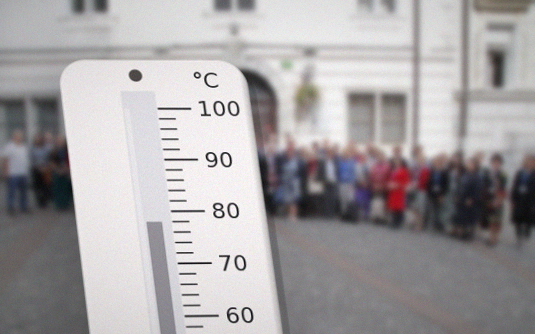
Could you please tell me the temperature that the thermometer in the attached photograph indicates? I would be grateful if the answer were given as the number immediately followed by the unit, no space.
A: 78°C
